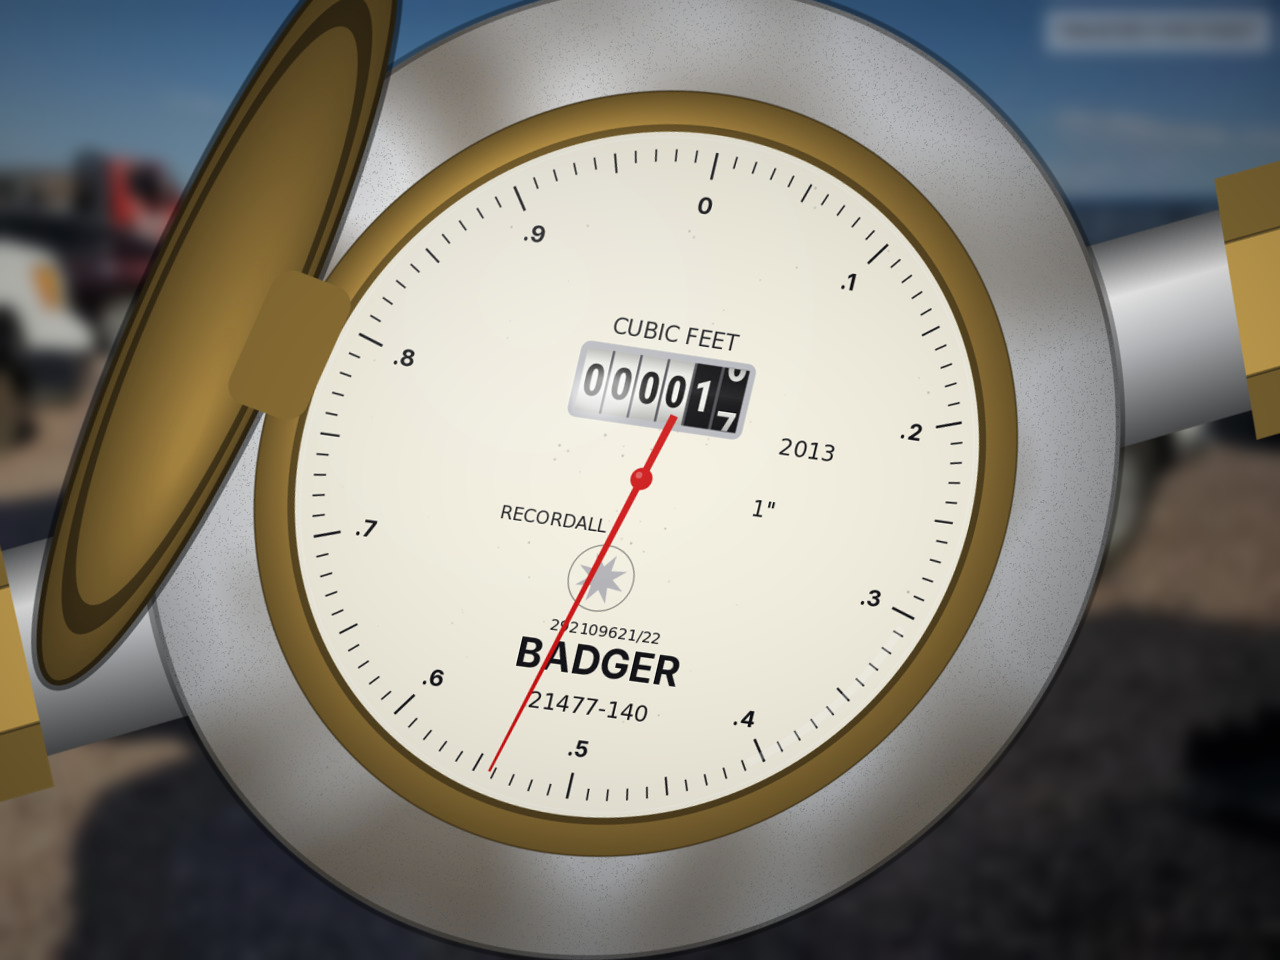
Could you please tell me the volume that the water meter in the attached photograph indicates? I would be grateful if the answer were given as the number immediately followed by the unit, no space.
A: 16.54ft³
